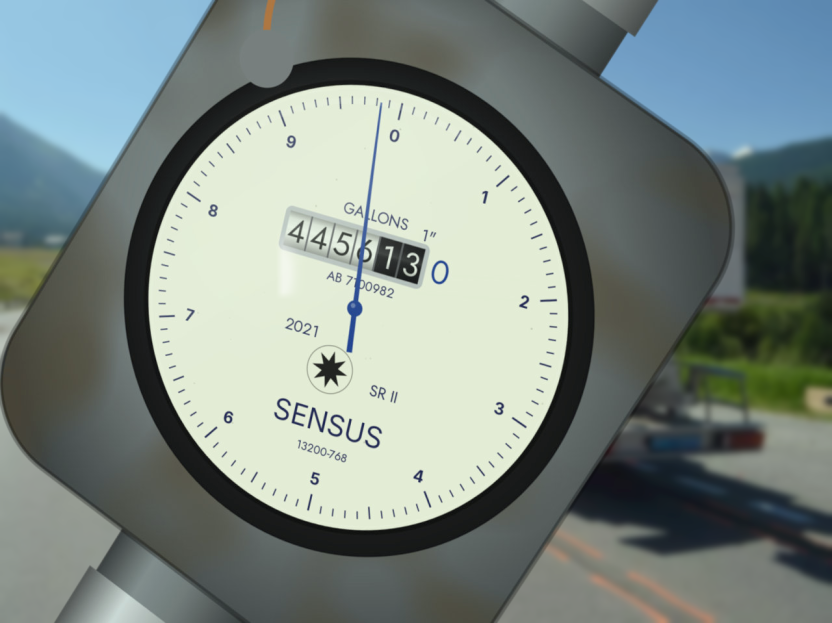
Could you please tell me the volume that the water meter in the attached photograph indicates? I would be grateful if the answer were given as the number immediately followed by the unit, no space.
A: 4456129.8gal
